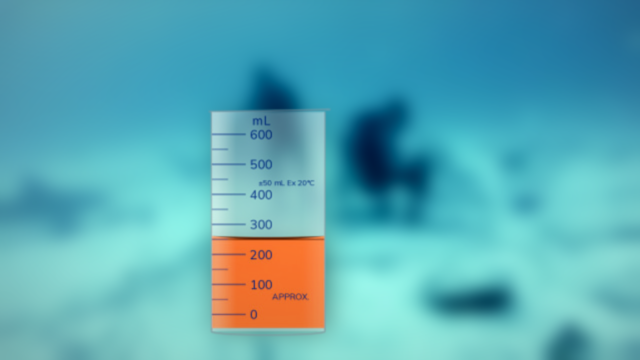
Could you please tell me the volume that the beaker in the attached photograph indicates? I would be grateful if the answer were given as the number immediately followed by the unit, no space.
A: 250mL
